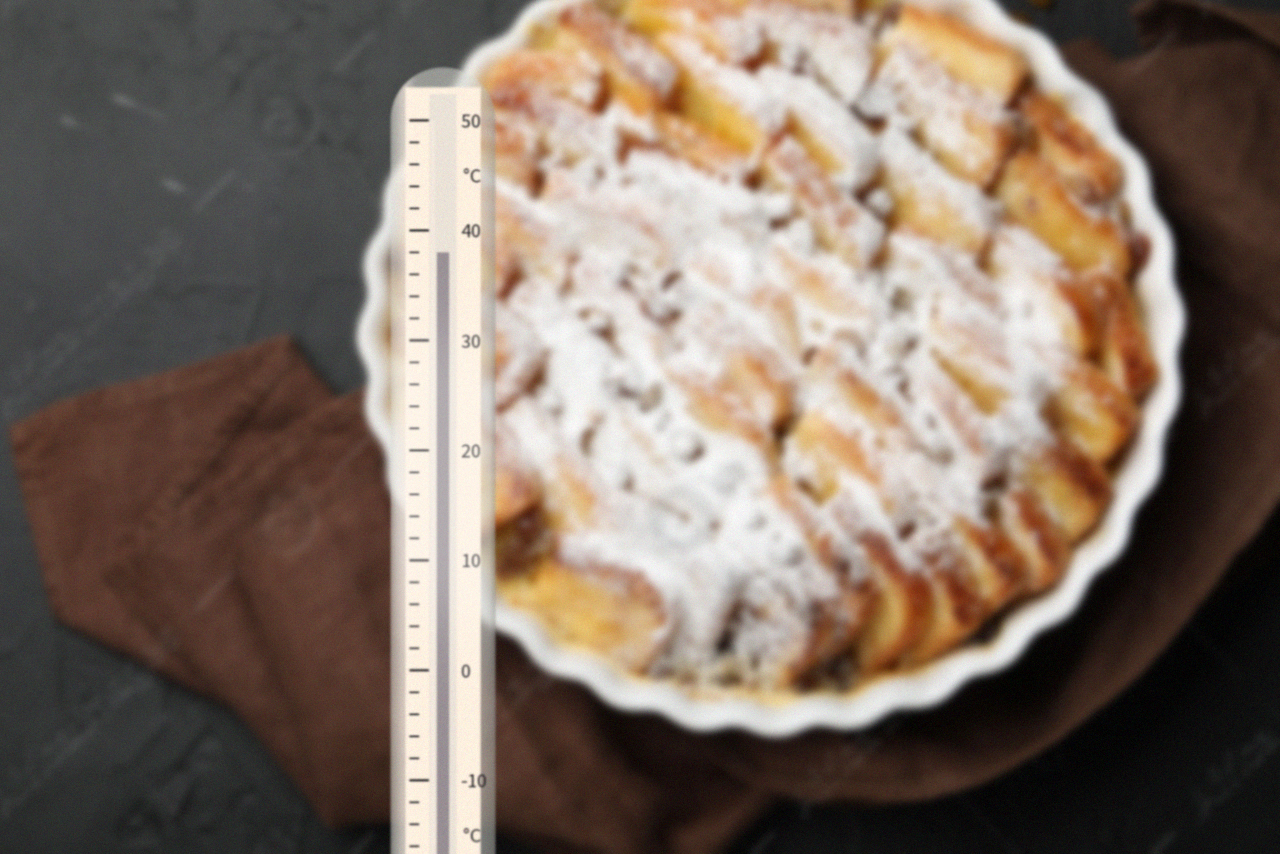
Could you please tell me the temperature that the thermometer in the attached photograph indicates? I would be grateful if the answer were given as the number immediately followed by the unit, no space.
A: 38°C
